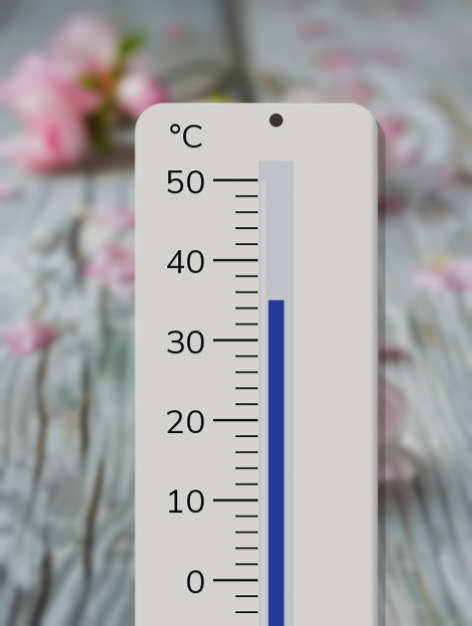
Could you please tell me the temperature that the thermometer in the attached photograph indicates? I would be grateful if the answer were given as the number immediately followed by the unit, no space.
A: 35°C
